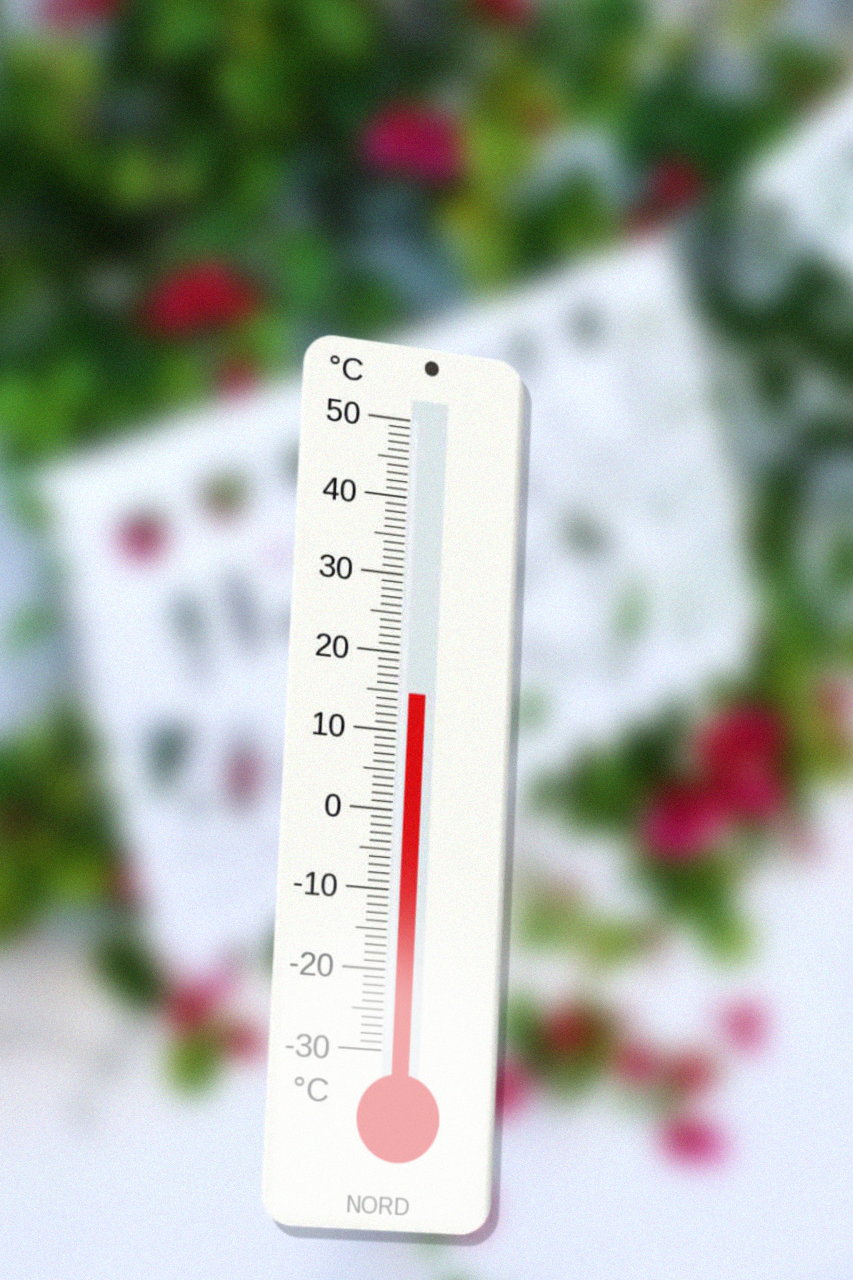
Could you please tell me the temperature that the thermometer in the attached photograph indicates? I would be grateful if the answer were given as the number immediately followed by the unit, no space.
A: 15°C
